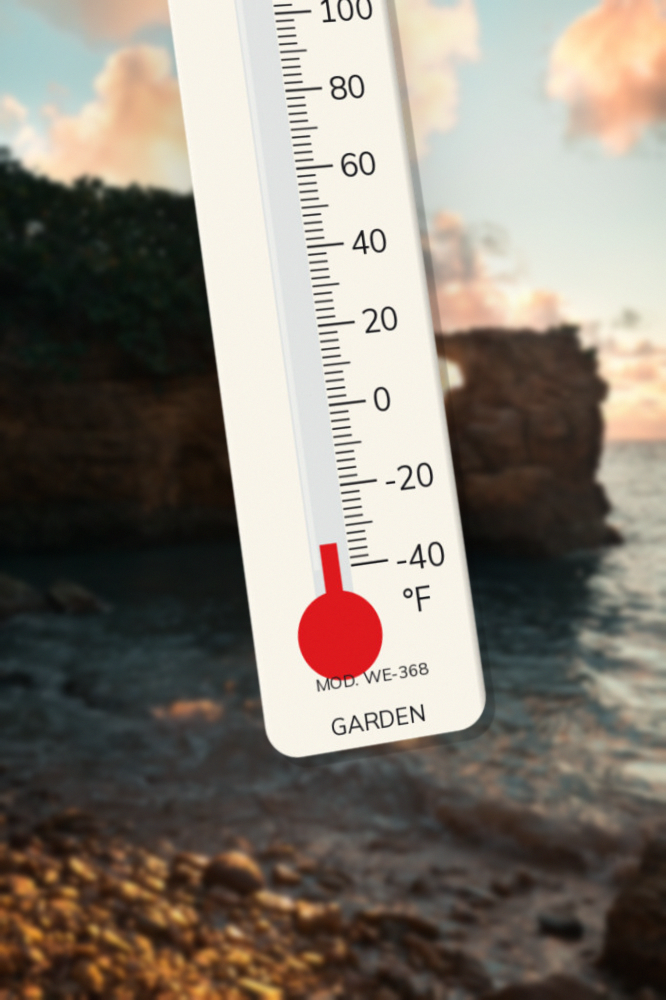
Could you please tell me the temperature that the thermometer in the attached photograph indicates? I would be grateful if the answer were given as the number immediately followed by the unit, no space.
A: -34°F
